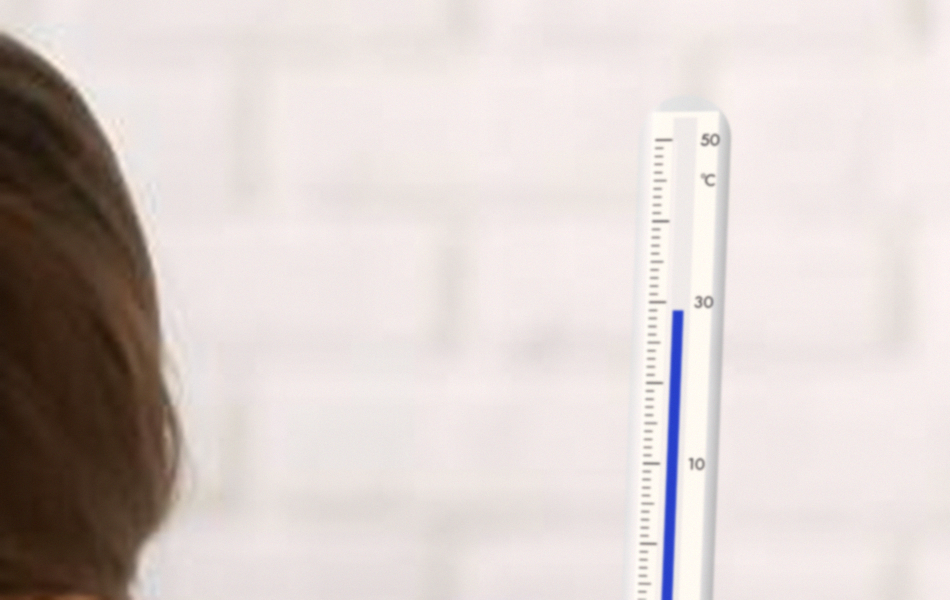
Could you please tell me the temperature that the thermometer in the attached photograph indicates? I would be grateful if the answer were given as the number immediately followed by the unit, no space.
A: 29°C
